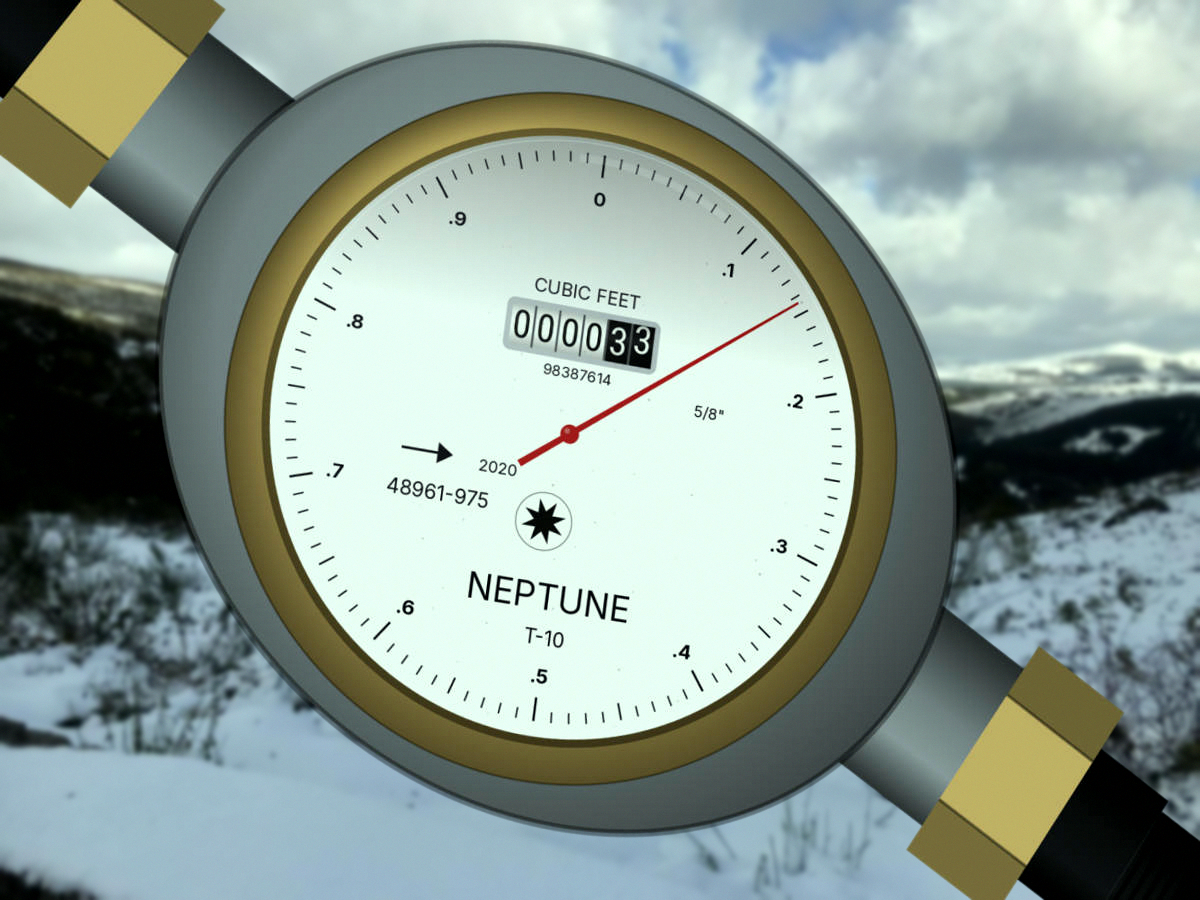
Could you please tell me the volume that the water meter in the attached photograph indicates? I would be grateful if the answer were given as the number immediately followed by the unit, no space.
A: 33.14ft³
